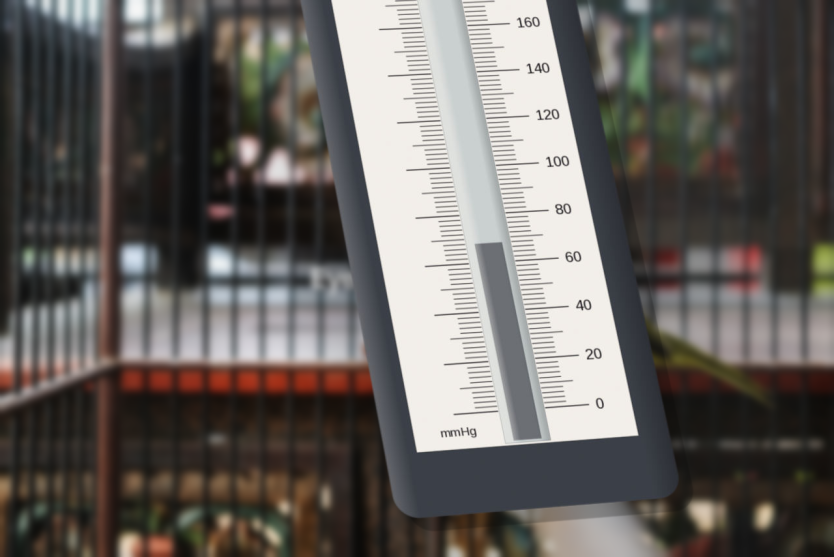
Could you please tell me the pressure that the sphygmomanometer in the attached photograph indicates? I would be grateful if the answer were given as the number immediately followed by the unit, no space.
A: 68mmHg
